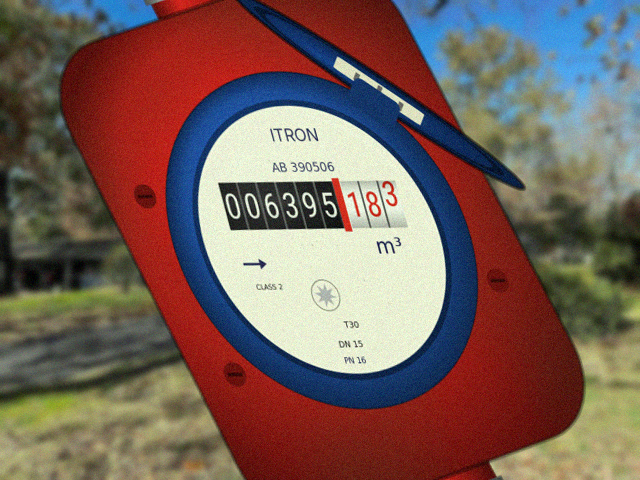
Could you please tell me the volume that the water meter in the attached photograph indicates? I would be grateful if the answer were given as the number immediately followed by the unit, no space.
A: 6395.183m³
